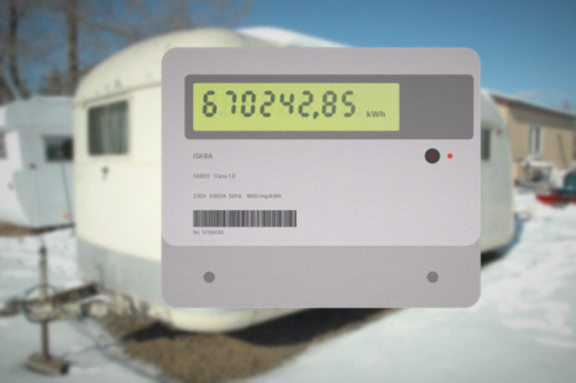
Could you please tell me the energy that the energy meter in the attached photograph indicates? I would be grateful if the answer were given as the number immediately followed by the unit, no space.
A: 670242.85kWh
